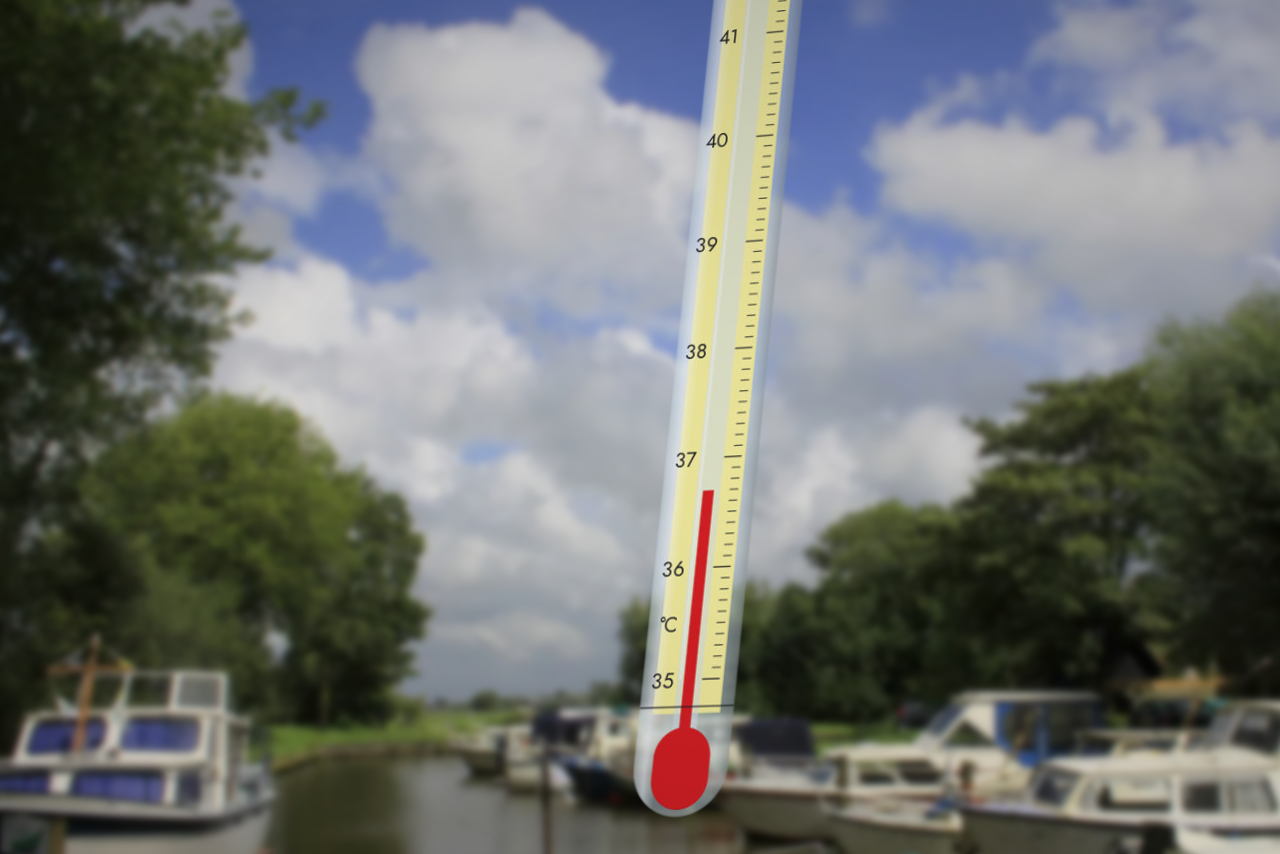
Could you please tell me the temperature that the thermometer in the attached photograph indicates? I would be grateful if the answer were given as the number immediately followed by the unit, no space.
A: 36.7°C
